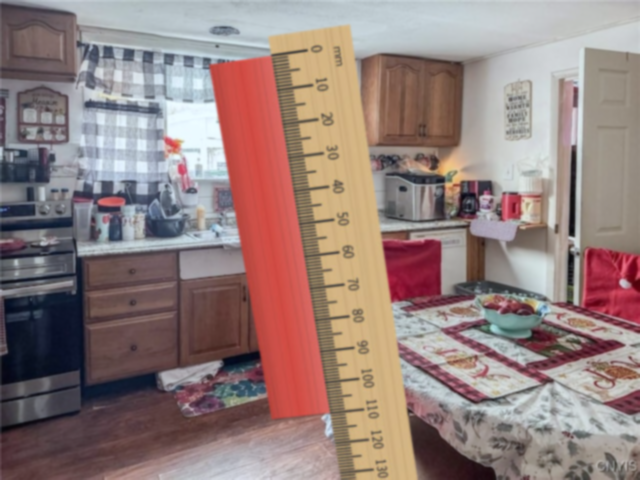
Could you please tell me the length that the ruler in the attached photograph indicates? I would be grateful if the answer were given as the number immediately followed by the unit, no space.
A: 110mm
